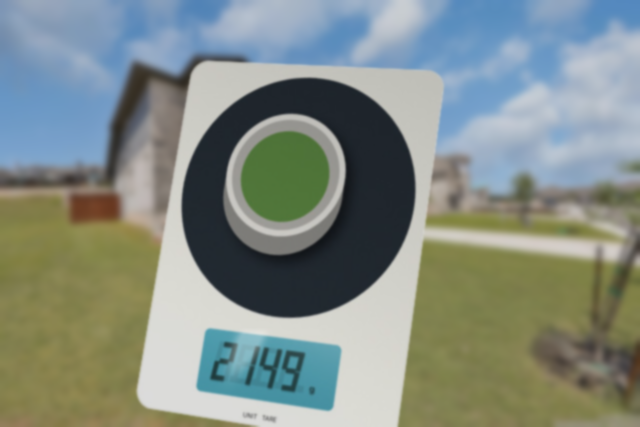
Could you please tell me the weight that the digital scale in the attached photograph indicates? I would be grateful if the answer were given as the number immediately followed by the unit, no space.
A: 2149g
